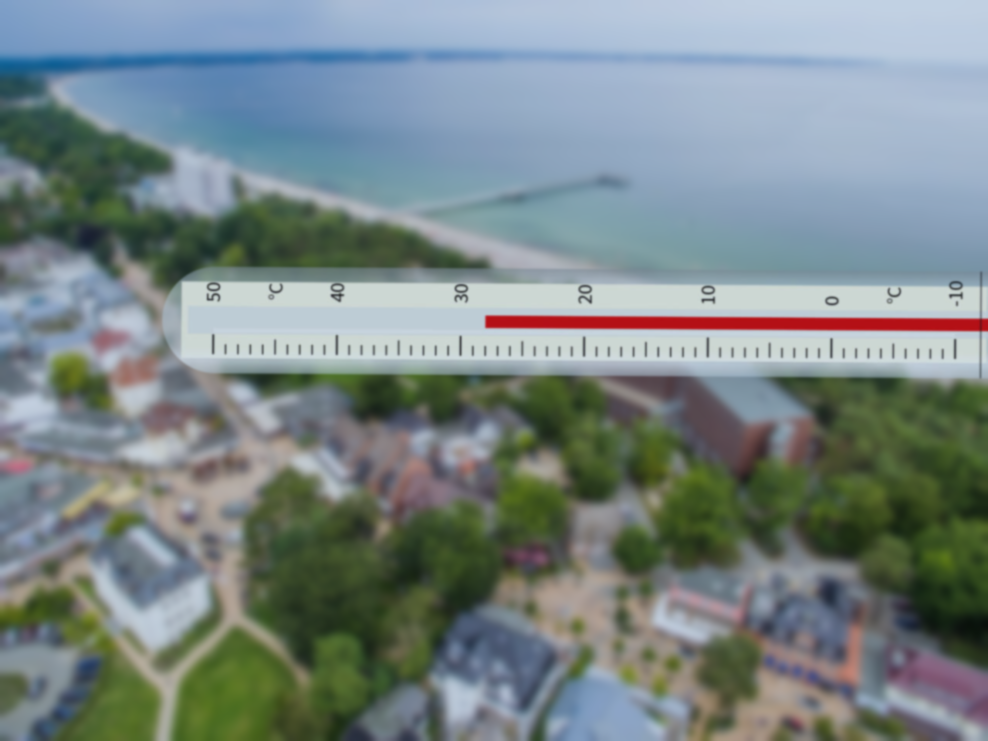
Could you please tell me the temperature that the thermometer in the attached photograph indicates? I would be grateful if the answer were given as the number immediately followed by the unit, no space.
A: 28°C
